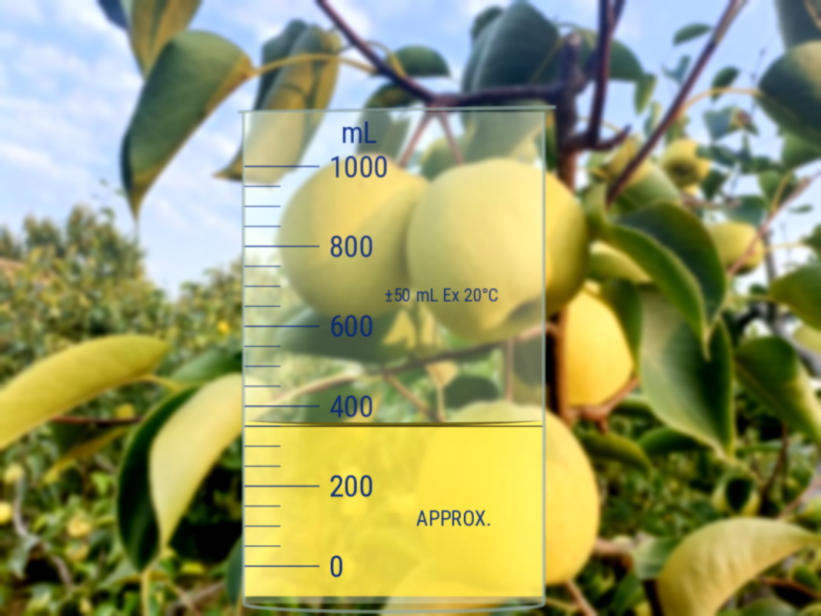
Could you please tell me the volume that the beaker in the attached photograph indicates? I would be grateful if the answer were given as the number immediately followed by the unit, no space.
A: 350mL
